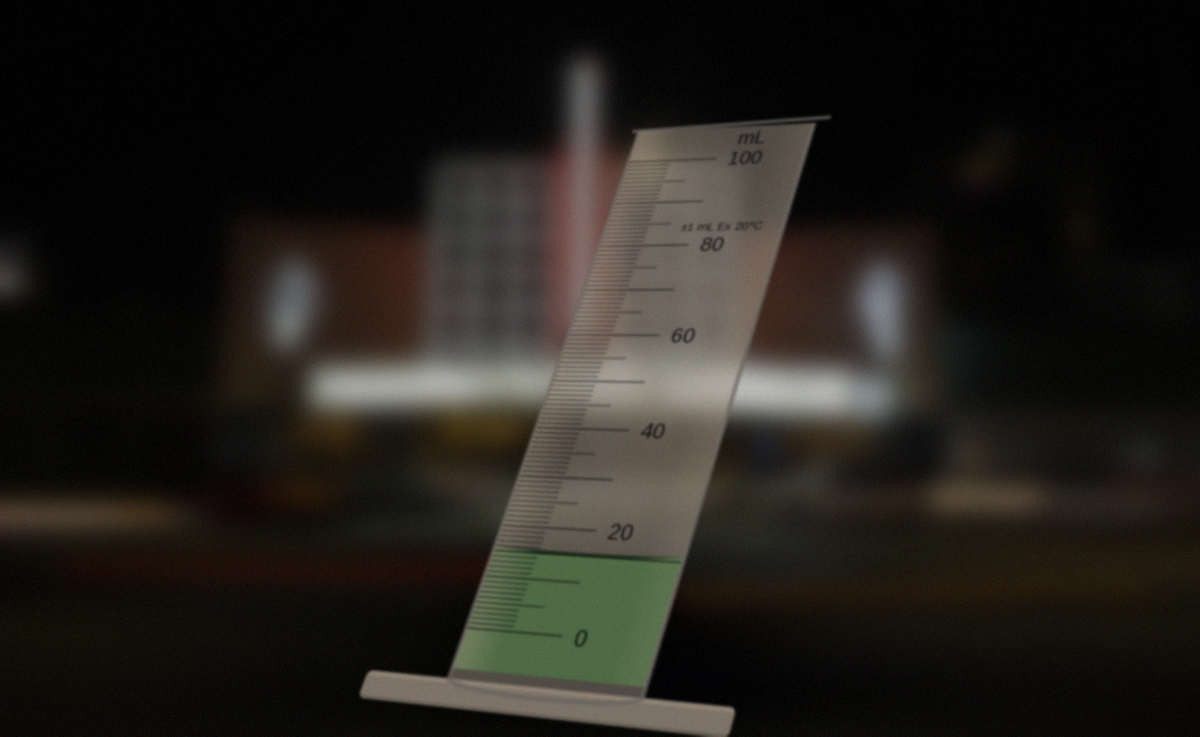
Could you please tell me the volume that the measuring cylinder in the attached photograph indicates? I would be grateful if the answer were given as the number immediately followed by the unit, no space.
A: 15mL
